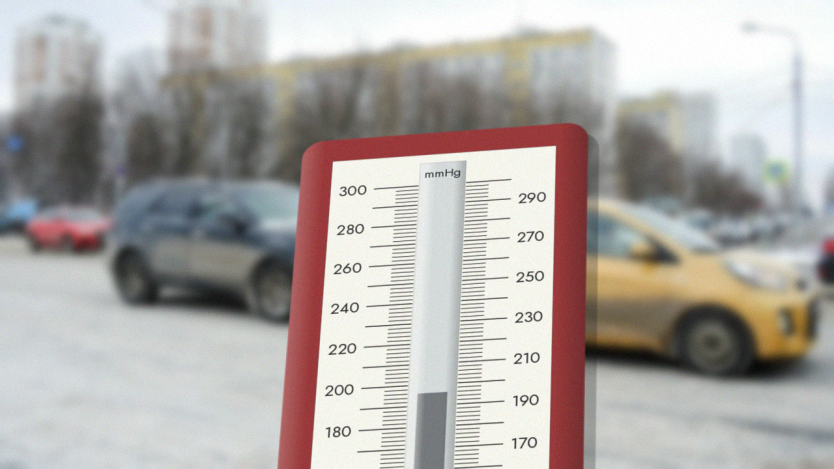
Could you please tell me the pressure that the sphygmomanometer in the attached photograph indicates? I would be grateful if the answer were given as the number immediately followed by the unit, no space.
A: 196mmHg
